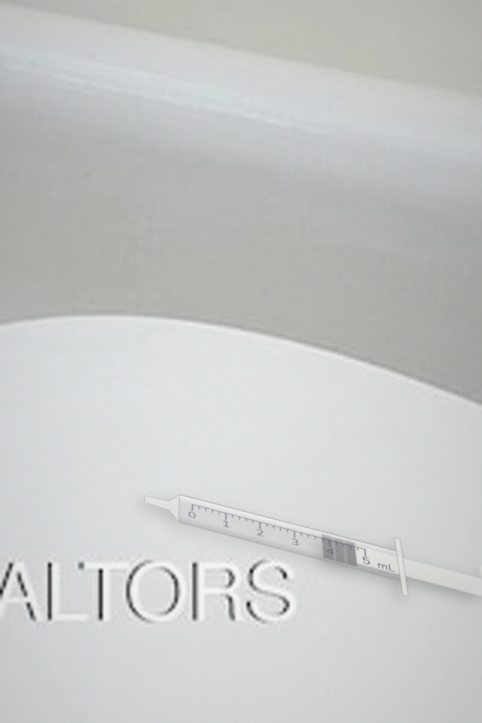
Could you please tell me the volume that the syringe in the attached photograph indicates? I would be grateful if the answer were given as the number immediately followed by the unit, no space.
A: 3.8mL
